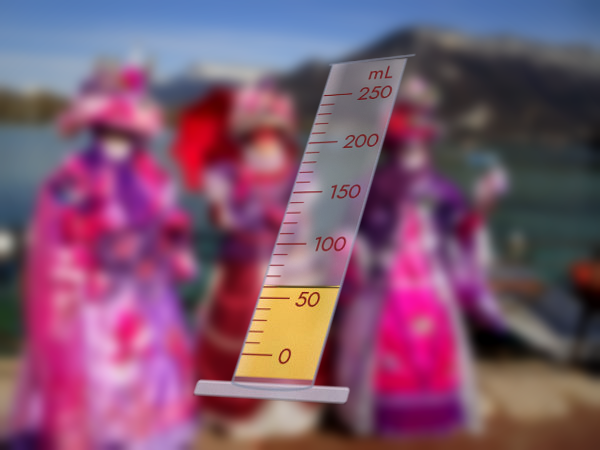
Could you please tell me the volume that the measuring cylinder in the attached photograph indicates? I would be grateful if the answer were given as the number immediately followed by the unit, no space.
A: 60mL
